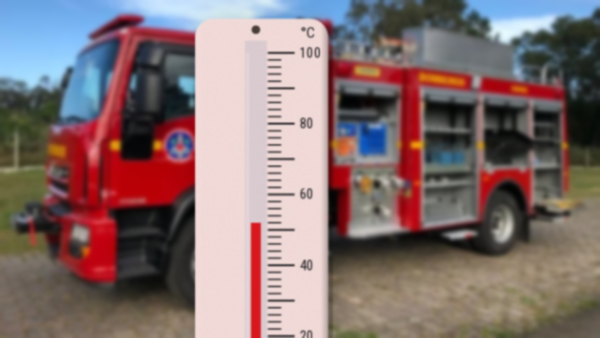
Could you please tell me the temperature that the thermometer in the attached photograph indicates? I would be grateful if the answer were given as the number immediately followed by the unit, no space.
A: 52°C
